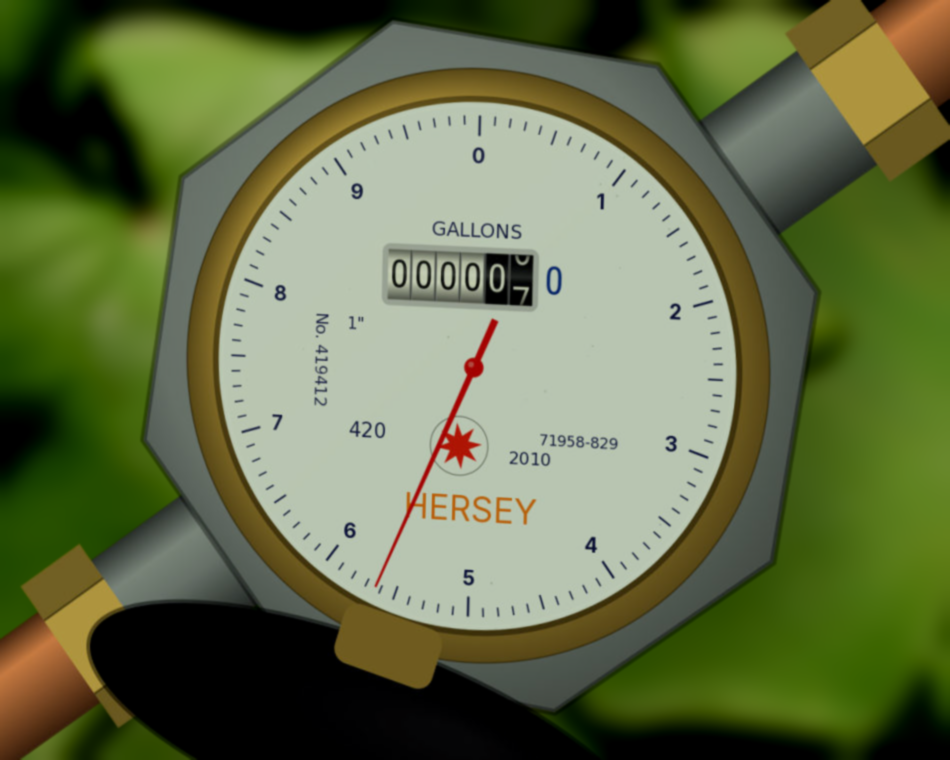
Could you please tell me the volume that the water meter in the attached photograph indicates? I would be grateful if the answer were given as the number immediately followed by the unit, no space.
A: 65.6gal
